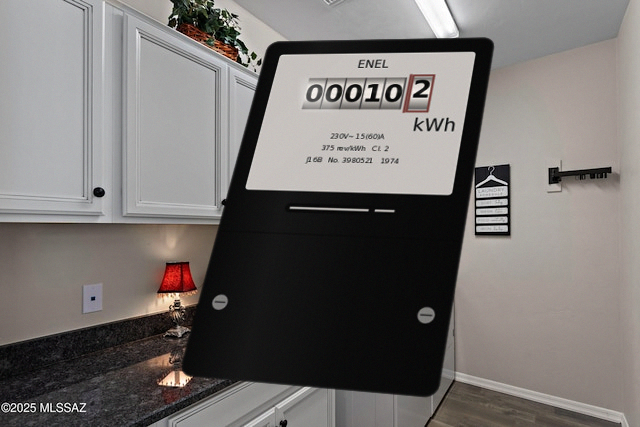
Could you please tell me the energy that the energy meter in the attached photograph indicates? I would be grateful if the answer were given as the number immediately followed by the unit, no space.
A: 10.2kWh
